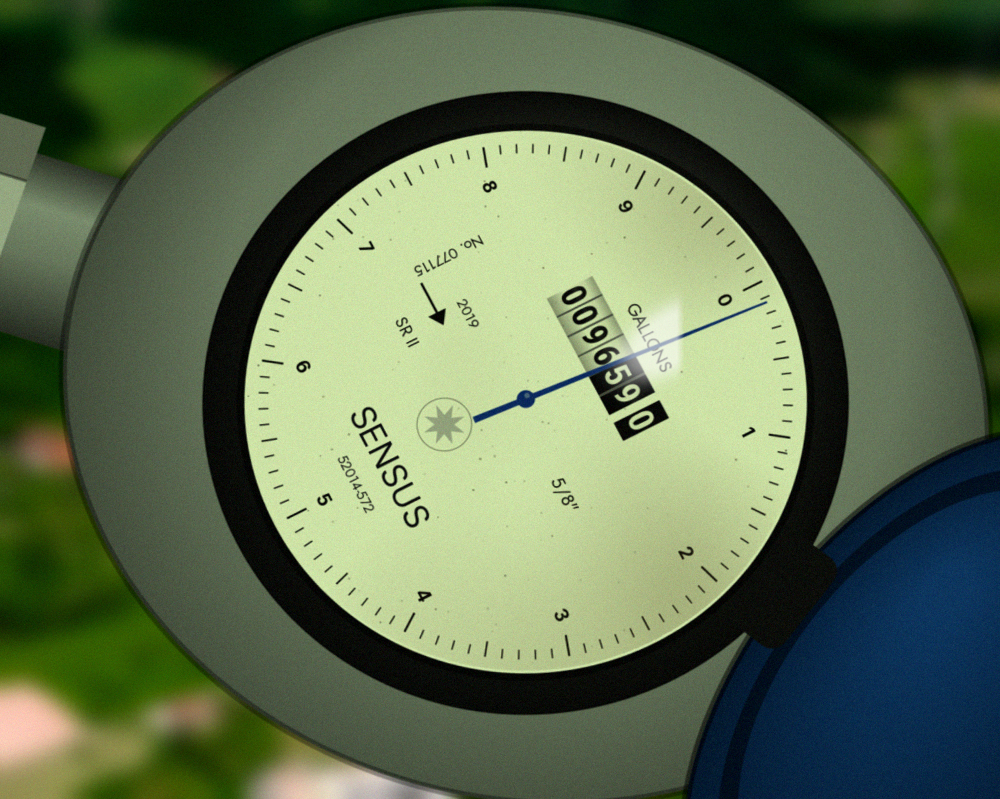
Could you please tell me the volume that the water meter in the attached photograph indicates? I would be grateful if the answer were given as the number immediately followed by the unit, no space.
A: 96590.1gal
